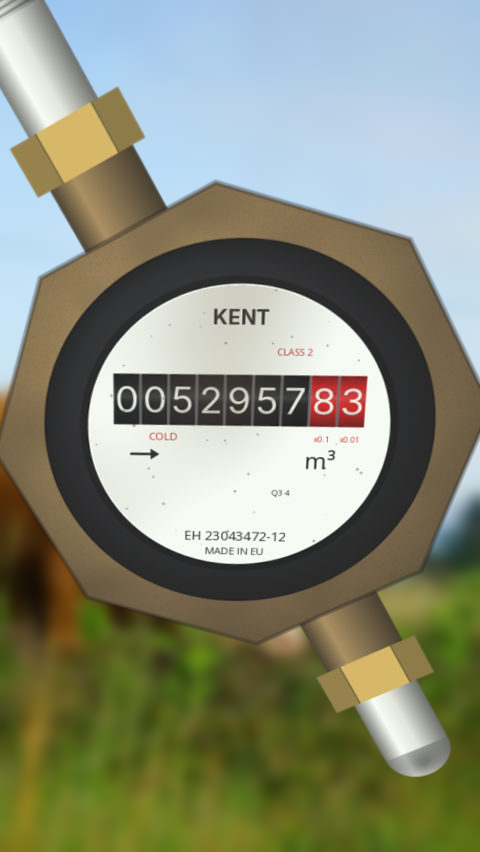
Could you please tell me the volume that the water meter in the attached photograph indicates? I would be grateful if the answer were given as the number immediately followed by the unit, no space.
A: 52957.83m³
